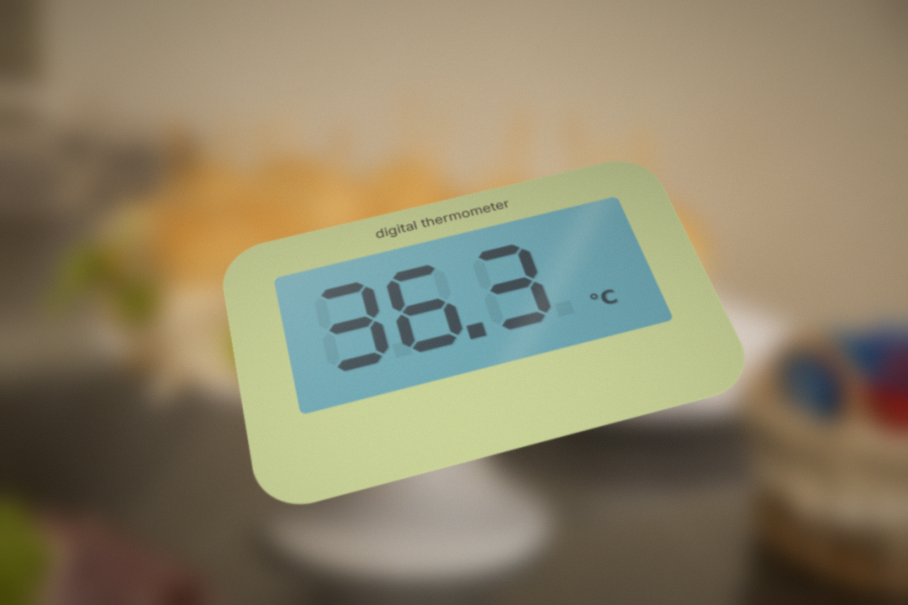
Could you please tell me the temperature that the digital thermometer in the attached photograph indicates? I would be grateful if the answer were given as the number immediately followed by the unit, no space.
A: 36.3°C
